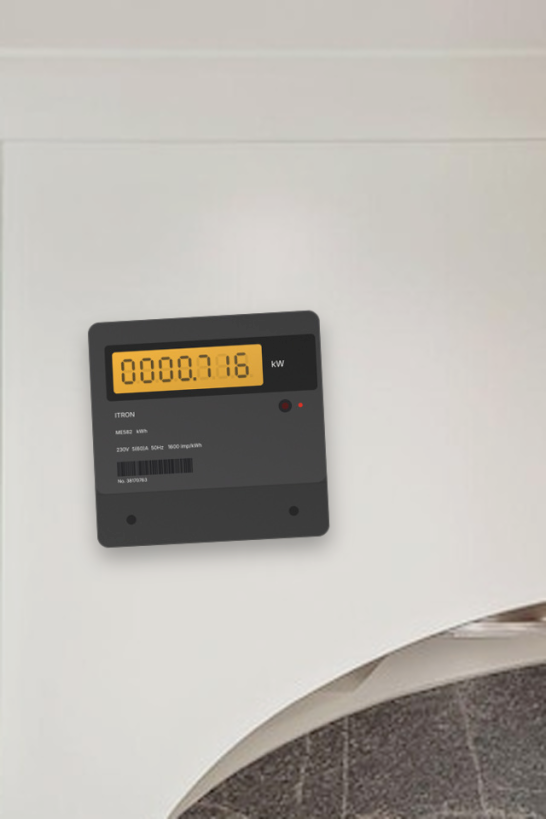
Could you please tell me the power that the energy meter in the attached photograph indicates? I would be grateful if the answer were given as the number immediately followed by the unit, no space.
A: 0.716kW
